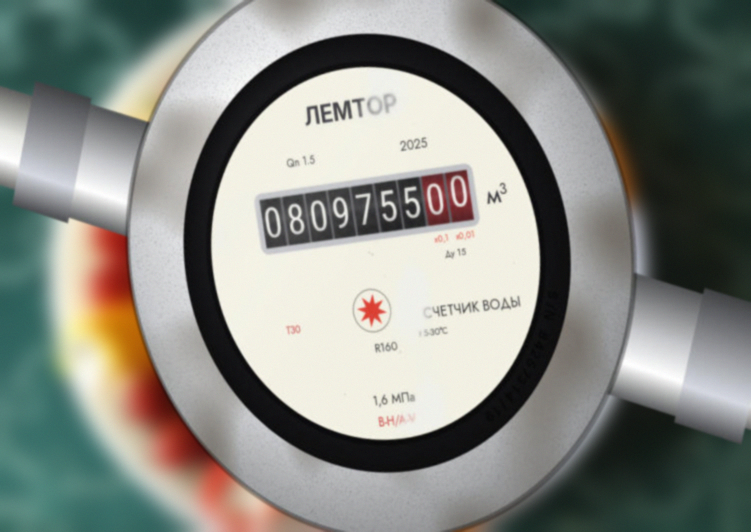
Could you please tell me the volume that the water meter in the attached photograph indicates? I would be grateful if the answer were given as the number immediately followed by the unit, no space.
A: 809755.00m³
